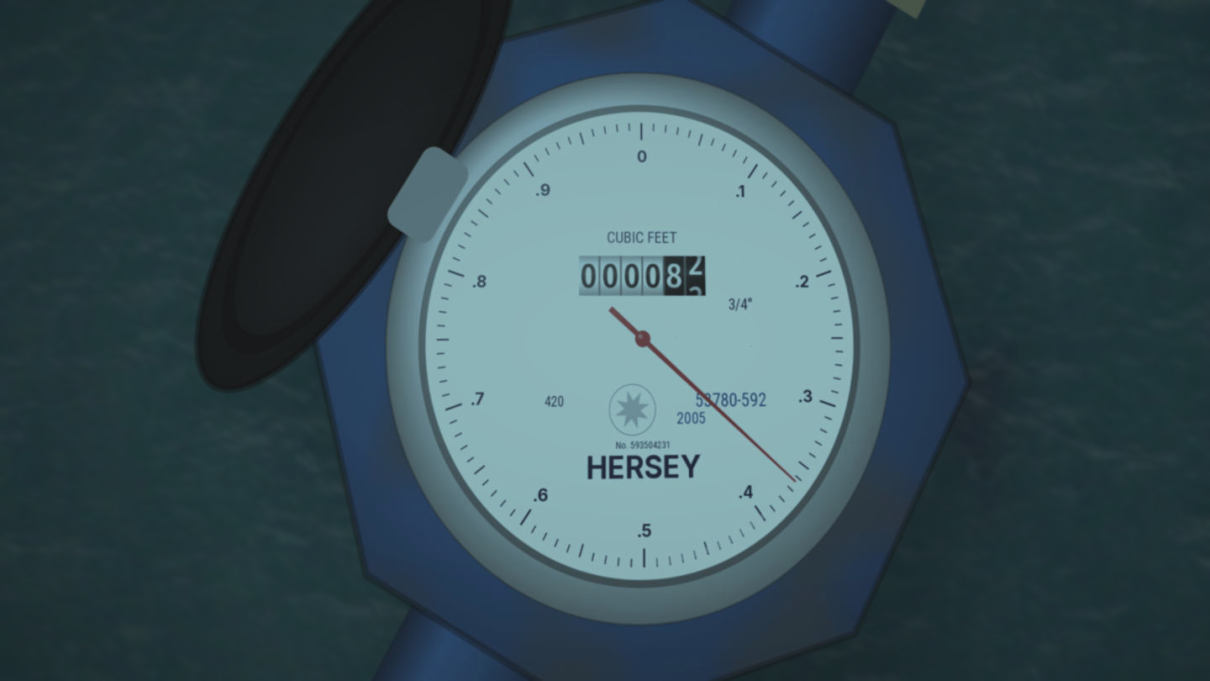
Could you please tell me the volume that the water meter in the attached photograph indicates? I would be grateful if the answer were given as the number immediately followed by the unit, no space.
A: 82.36ft³
